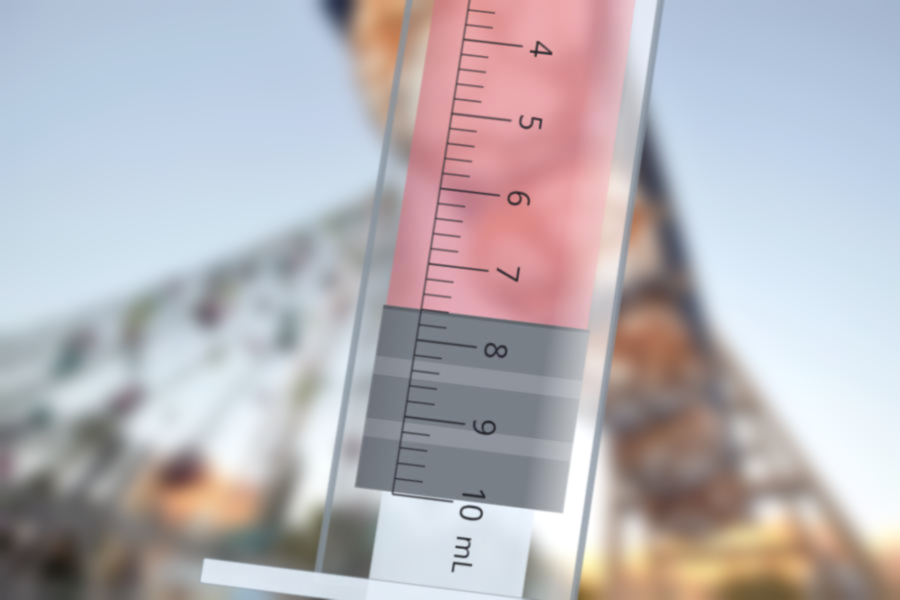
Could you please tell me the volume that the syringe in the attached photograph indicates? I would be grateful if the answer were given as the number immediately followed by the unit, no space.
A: 7.6mL
